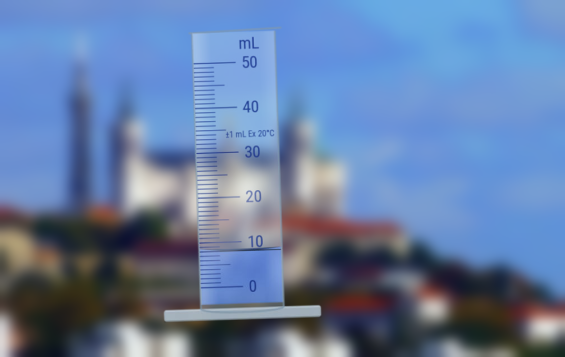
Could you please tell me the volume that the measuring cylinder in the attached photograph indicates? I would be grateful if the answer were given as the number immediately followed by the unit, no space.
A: 8mL
